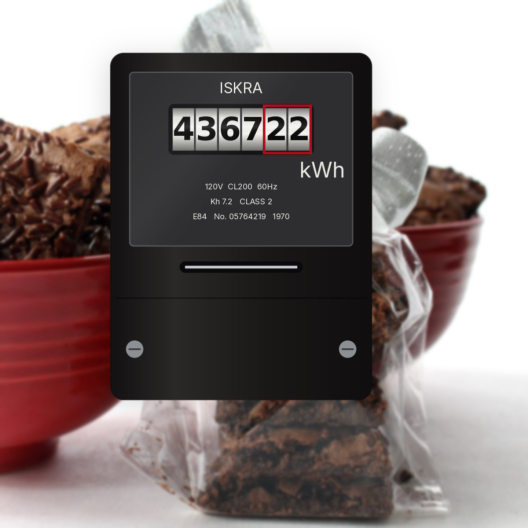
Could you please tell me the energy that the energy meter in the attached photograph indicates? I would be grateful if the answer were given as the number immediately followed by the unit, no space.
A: 4367.22kWh
